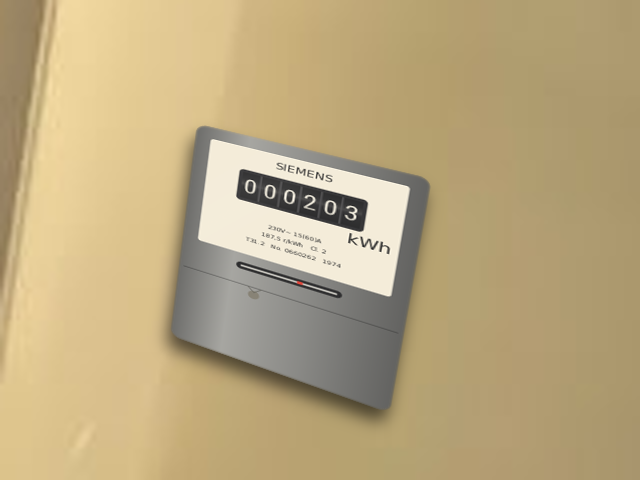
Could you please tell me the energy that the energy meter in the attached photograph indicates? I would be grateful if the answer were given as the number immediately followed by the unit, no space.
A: 203kWh
